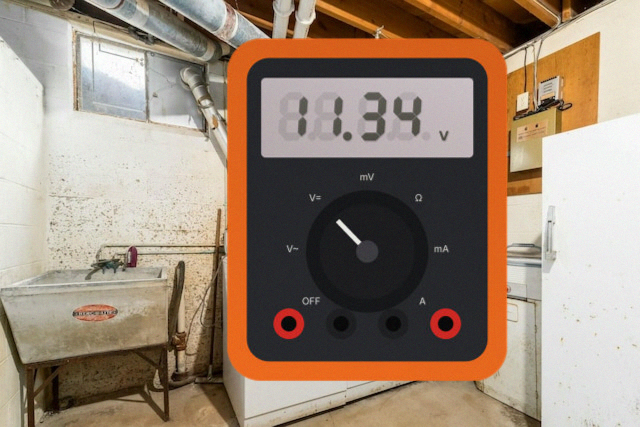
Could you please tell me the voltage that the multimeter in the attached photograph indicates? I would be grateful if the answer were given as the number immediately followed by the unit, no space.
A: 11.34V
